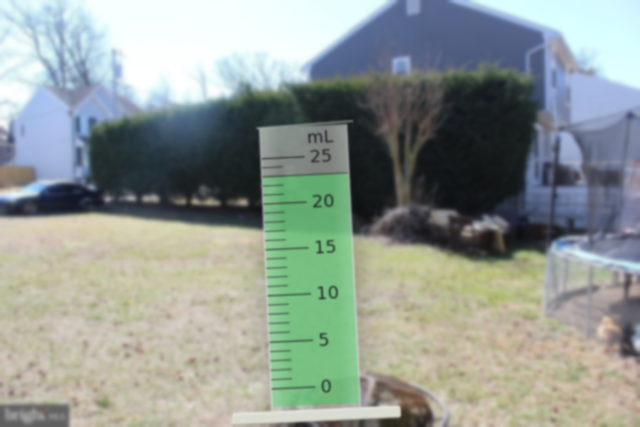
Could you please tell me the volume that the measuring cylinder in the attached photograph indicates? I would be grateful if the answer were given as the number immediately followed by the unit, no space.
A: 23mL
